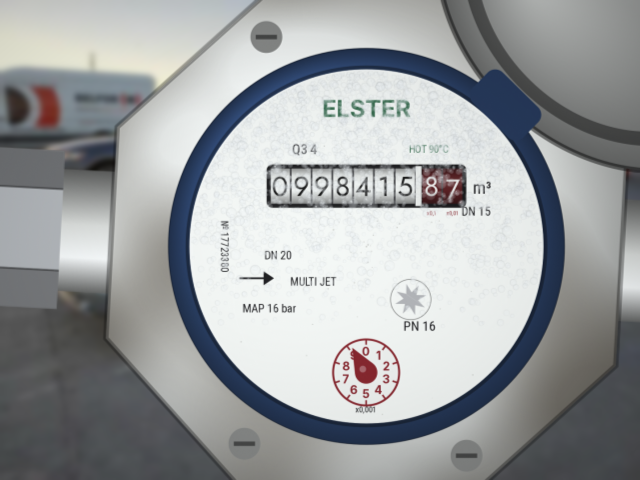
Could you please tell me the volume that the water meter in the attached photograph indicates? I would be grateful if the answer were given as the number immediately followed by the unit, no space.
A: 998415.869m³
